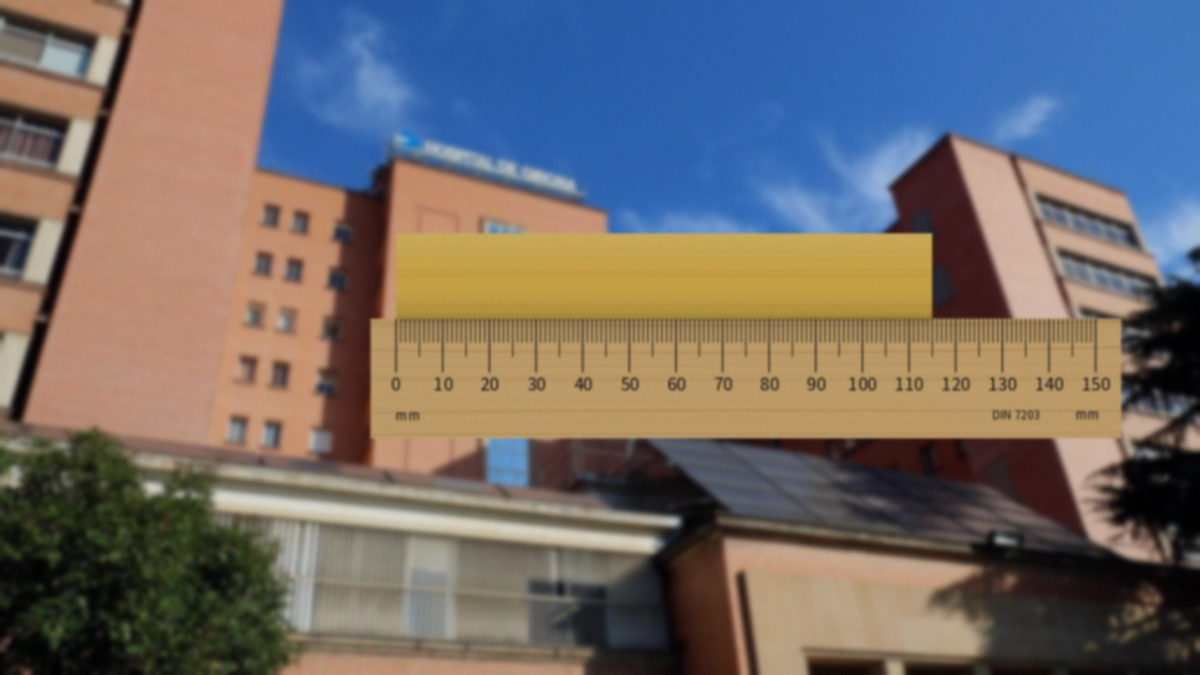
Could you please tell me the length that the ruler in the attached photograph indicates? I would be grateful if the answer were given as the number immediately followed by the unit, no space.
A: 115mm
